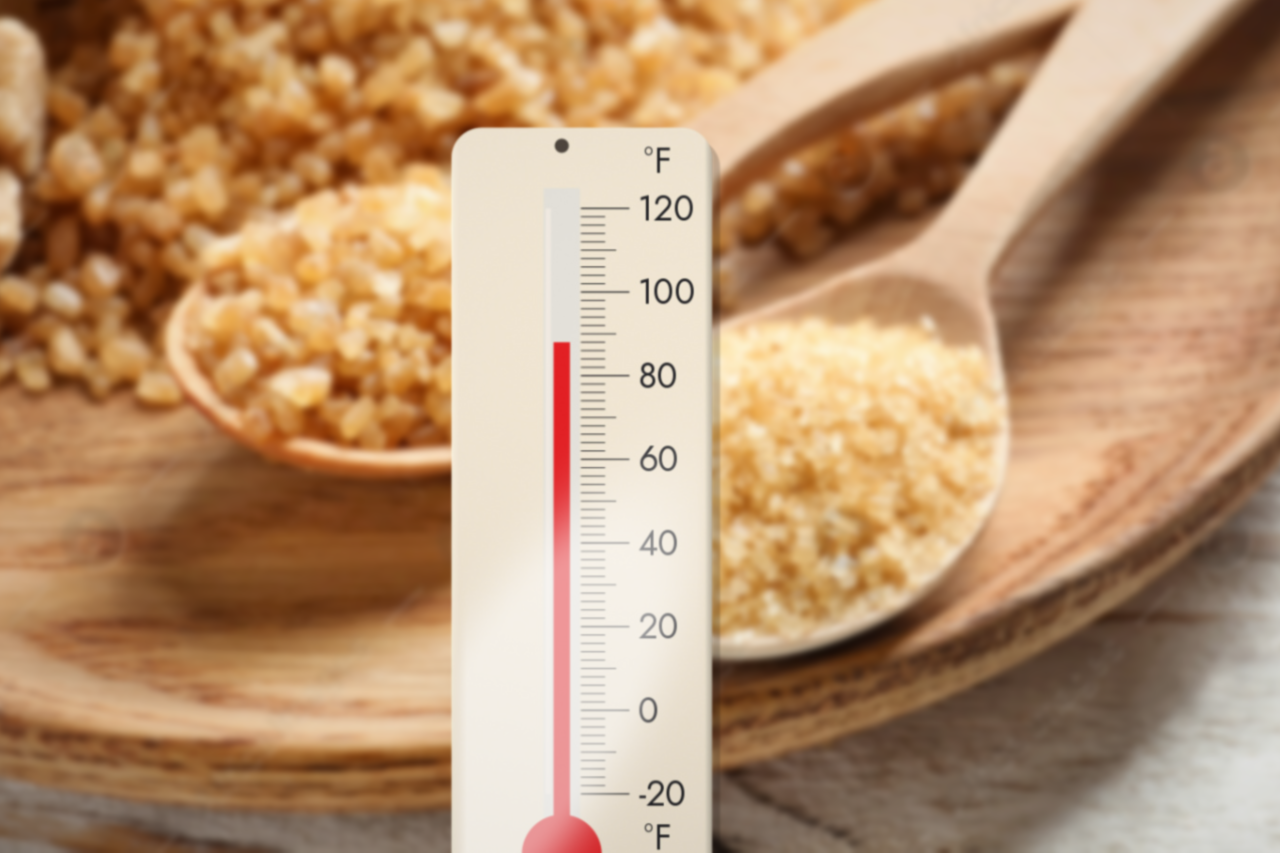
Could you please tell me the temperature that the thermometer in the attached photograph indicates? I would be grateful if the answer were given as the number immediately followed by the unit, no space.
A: 88°F
